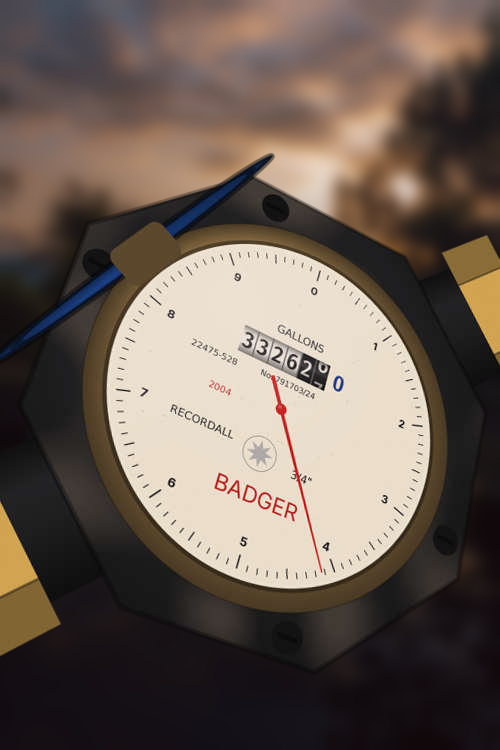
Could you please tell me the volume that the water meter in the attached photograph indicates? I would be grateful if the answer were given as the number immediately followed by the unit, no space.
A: 3326264.1gal
